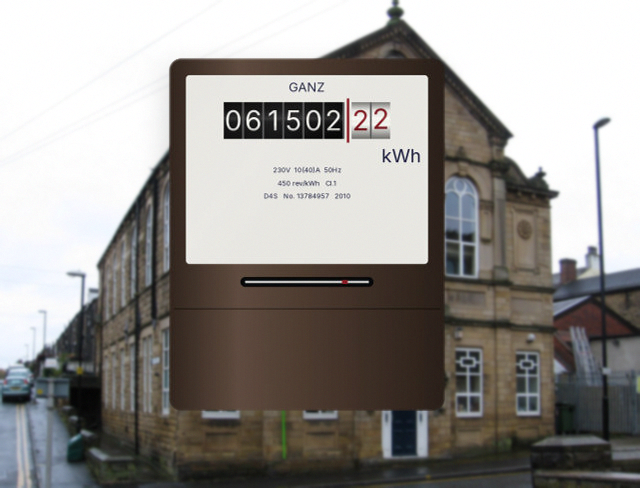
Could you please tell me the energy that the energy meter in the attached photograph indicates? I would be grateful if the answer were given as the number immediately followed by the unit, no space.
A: 61502.22kWh
